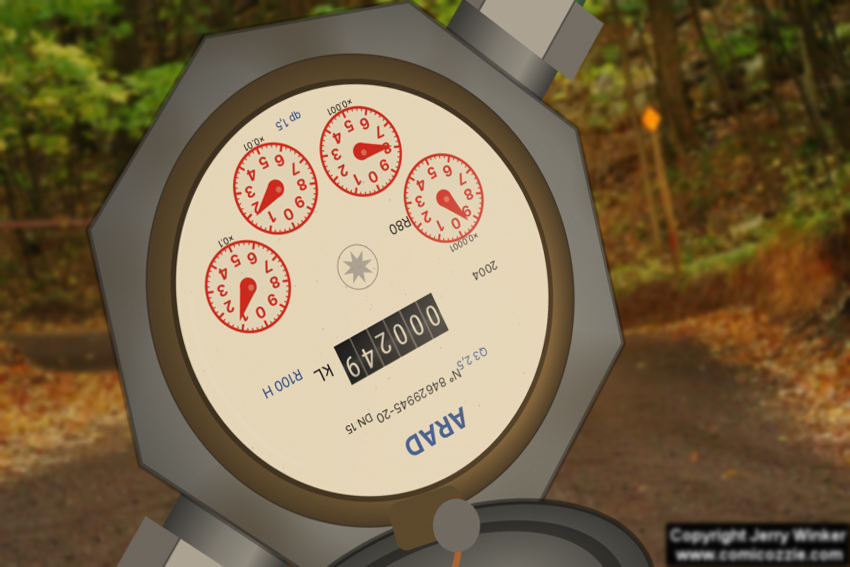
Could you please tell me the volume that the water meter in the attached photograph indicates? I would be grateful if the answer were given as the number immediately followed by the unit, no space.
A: 249.1179kL
